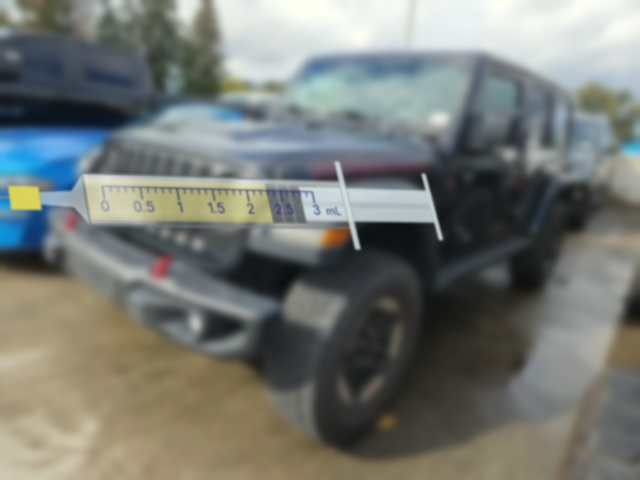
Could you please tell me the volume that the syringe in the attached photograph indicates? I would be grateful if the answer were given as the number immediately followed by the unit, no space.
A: 2.3mL
